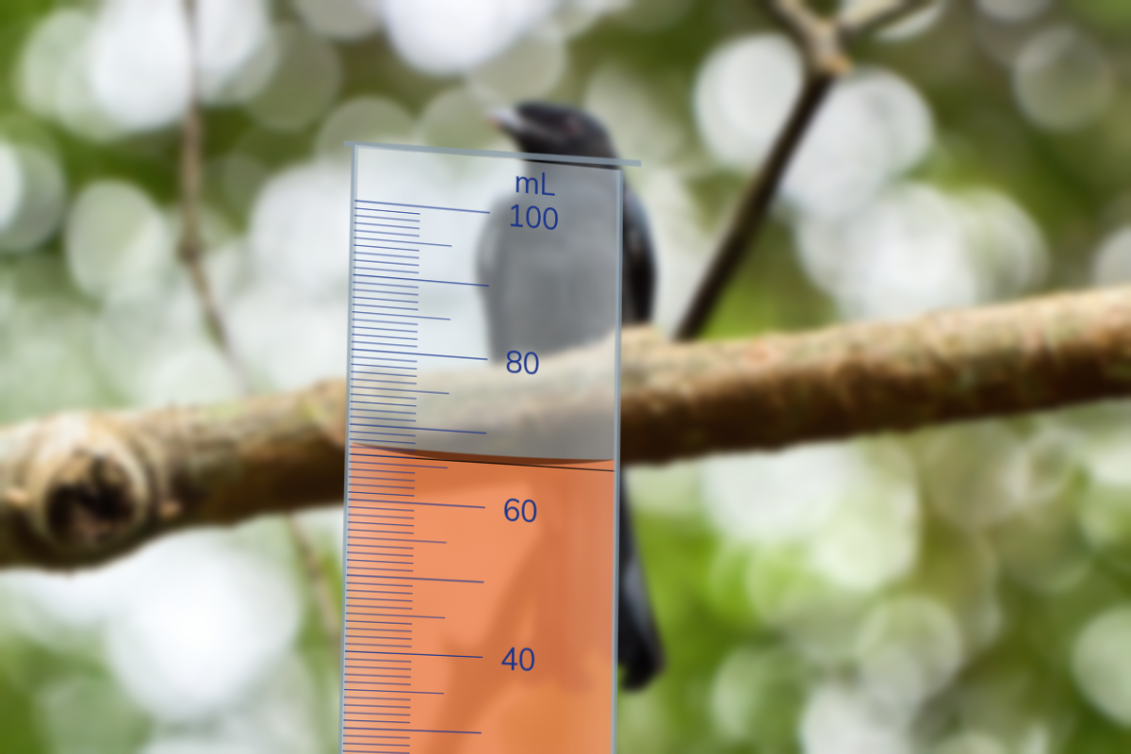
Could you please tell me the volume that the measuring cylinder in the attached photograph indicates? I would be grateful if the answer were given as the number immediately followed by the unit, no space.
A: 66mL
